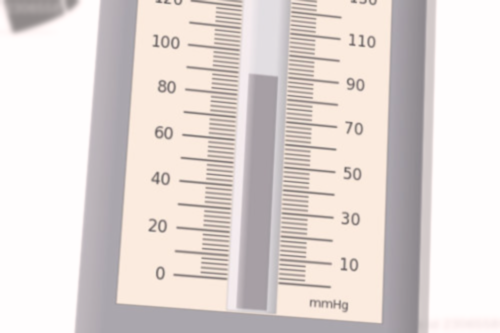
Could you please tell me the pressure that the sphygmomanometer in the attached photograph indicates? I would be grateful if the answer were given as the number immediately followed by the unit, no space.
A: 90mmHg
